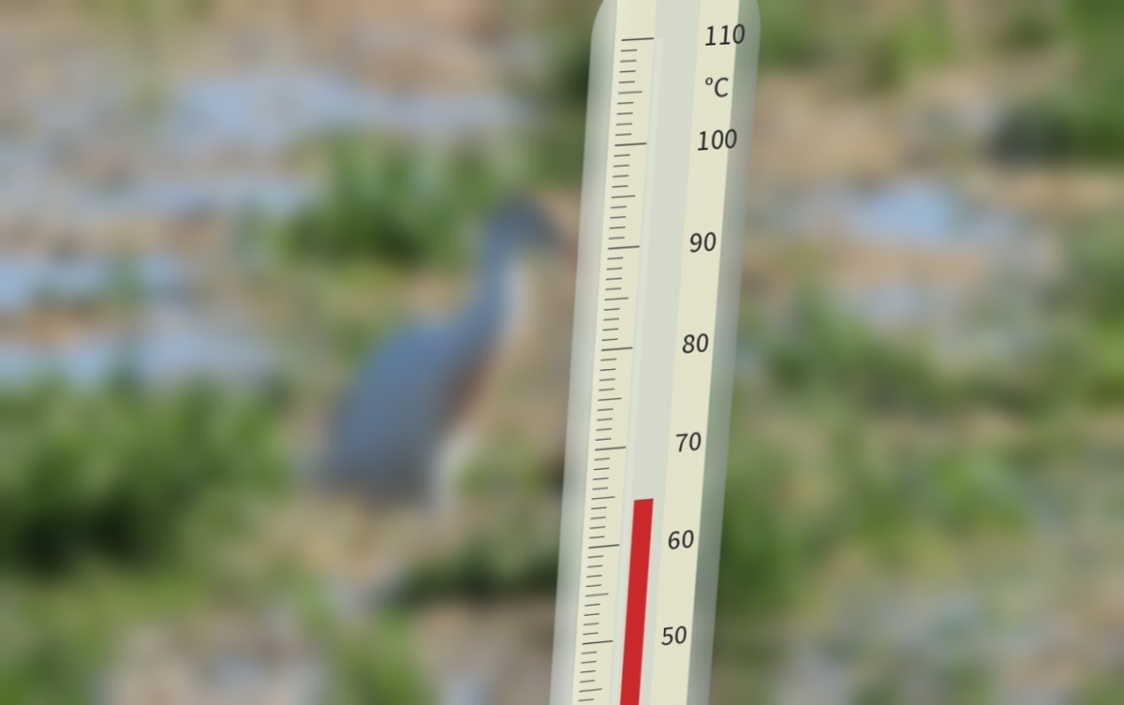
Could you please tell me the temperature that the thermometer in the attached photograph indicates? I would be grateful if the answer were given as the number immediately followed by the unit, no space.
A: 64.5°C
